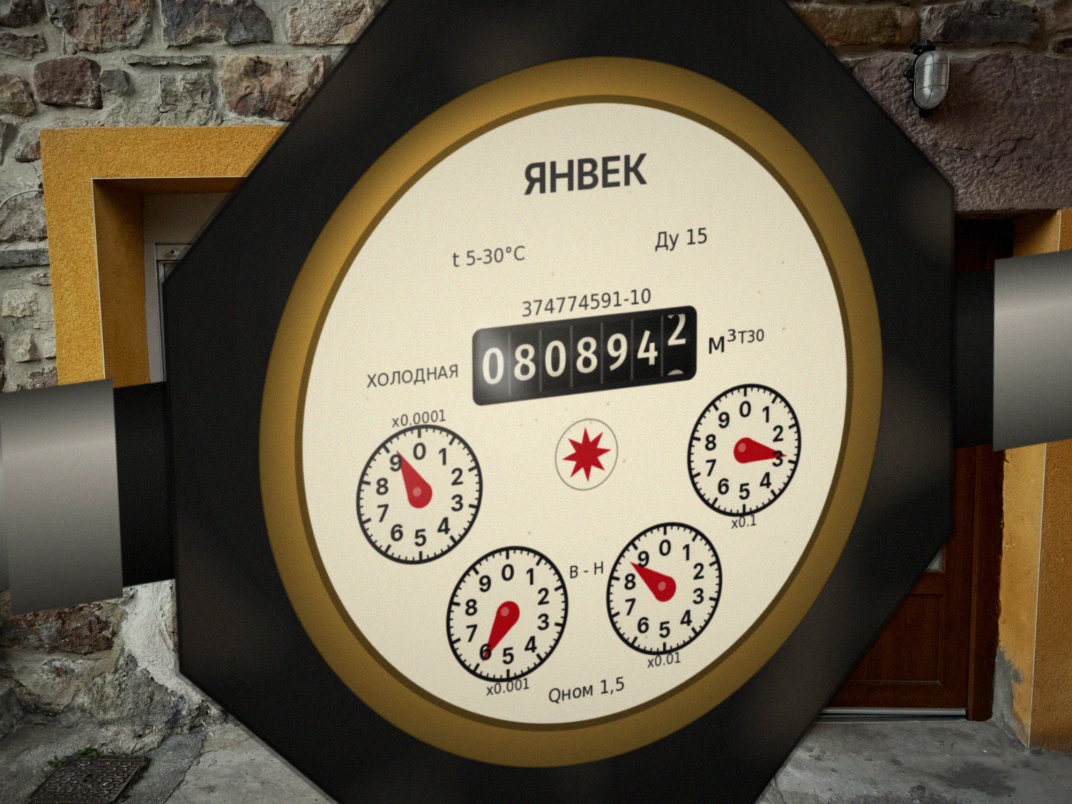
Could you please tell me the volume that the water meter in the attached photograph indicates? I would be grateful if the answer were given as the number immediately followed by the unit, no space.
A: 808942.2859m³
